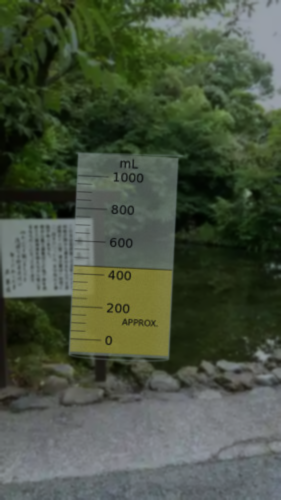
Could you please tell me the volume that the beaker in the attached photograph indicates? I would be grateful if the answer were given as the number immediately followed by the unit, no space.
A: 450mL
